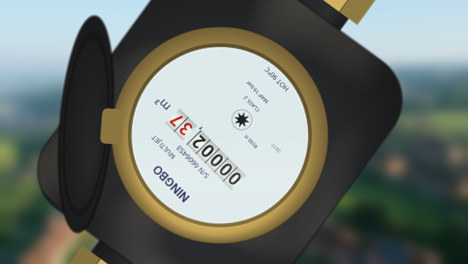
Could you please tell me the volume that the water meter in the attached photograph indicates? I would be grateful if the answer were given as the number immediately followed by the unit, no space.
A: 2.37m³
